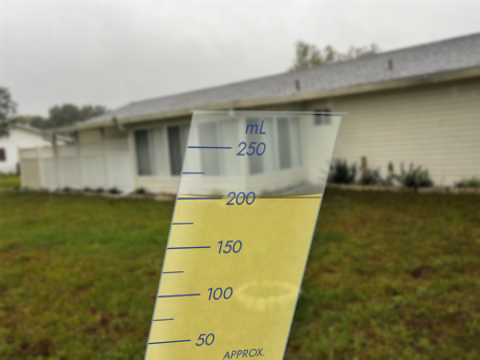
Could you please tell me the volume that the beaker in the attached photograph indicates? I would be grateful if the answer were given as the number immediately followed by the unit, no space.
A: 200mL
